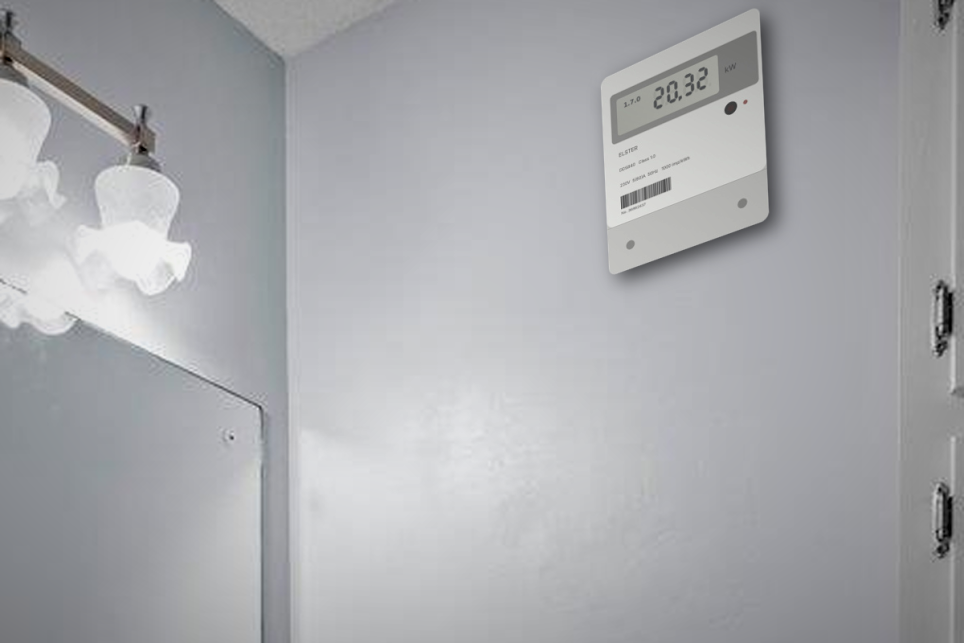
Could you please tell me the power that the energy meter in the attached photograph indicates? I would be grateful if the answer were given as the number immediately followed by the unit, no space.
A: 20.32kW
